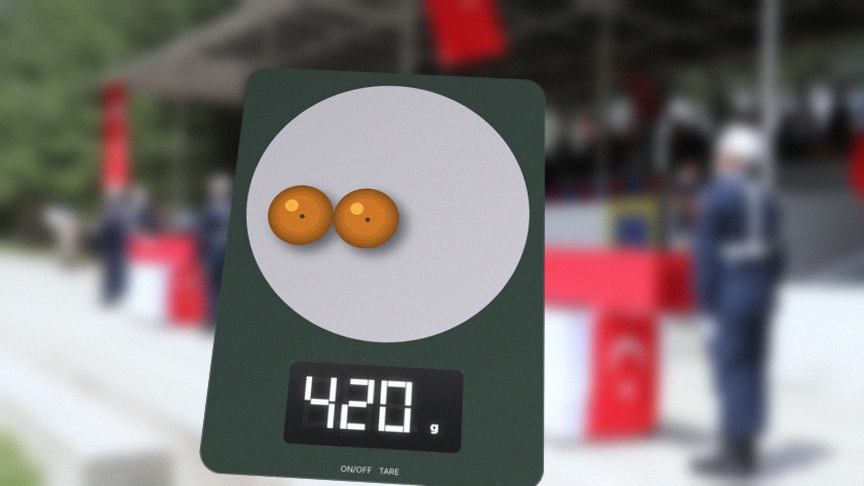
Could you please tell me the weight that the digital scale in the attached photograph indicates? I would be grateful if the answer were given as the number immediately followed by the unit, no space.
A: 420g
